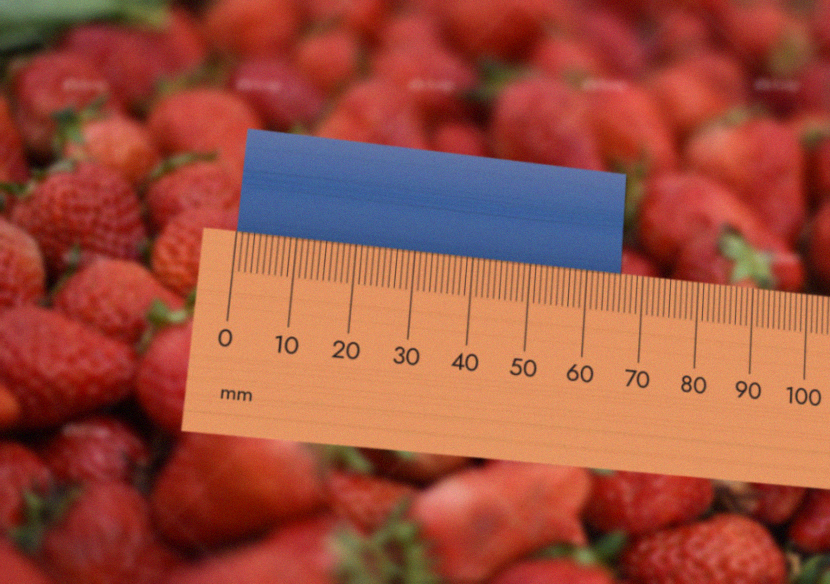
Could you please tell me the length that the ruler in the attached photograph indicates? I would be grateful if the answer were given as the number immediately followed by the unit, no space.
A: 66mm
